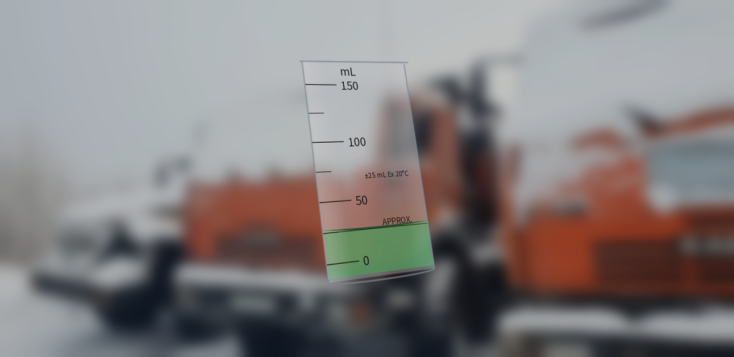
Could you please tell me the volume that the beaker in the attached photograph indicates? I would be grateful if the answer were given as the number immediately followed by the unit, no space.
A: 25mL
